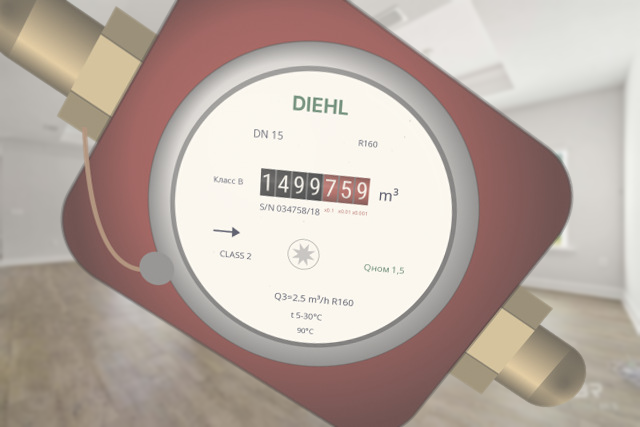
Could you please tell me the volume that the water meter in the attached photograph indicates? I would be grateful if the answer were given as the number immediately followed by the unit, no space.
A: 1499.759m³
